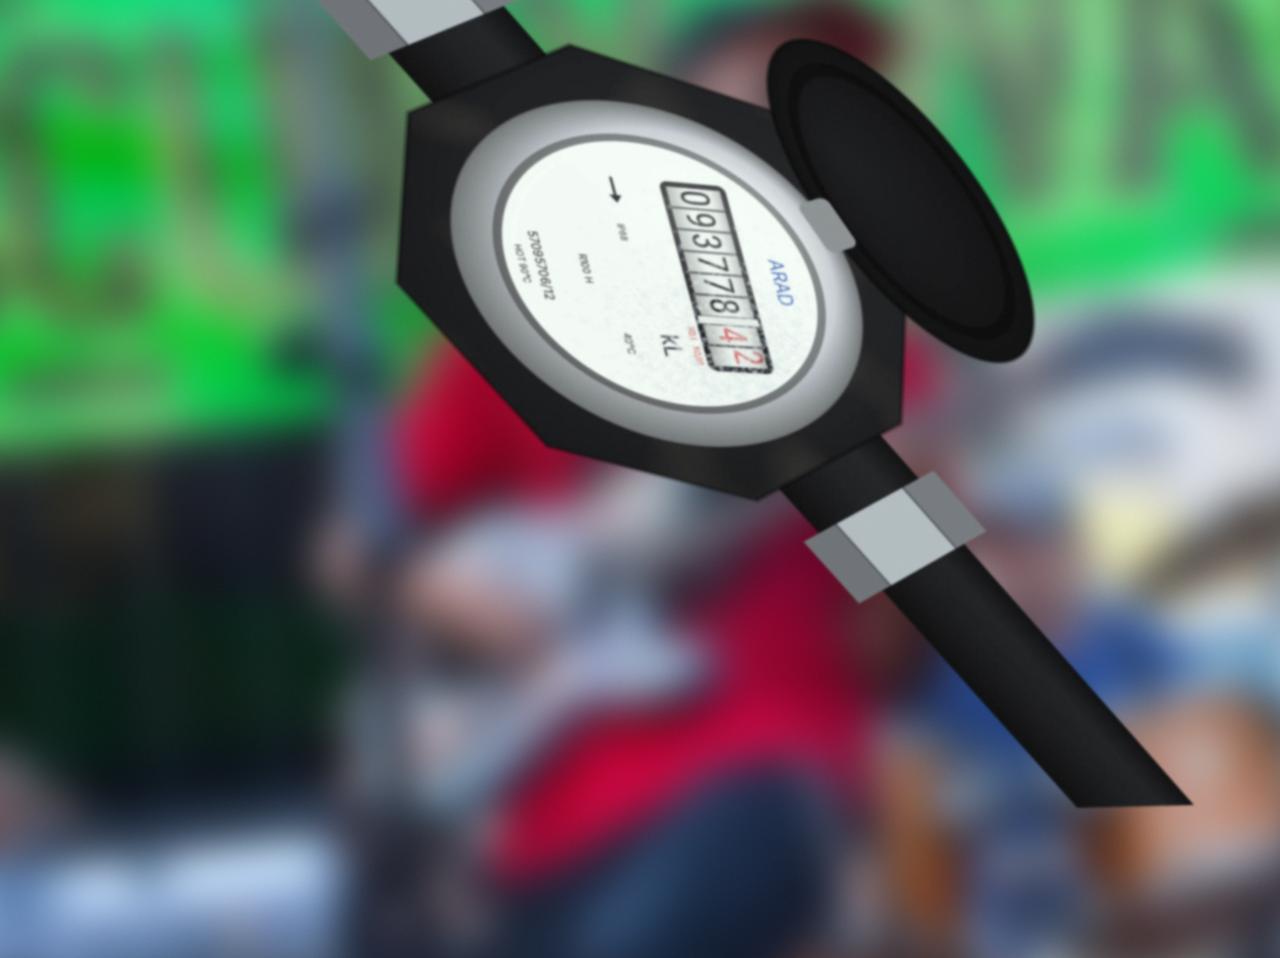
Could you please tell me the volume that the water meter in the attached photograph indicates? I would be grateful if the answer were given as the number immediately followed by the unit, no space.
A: 93778.42kL
